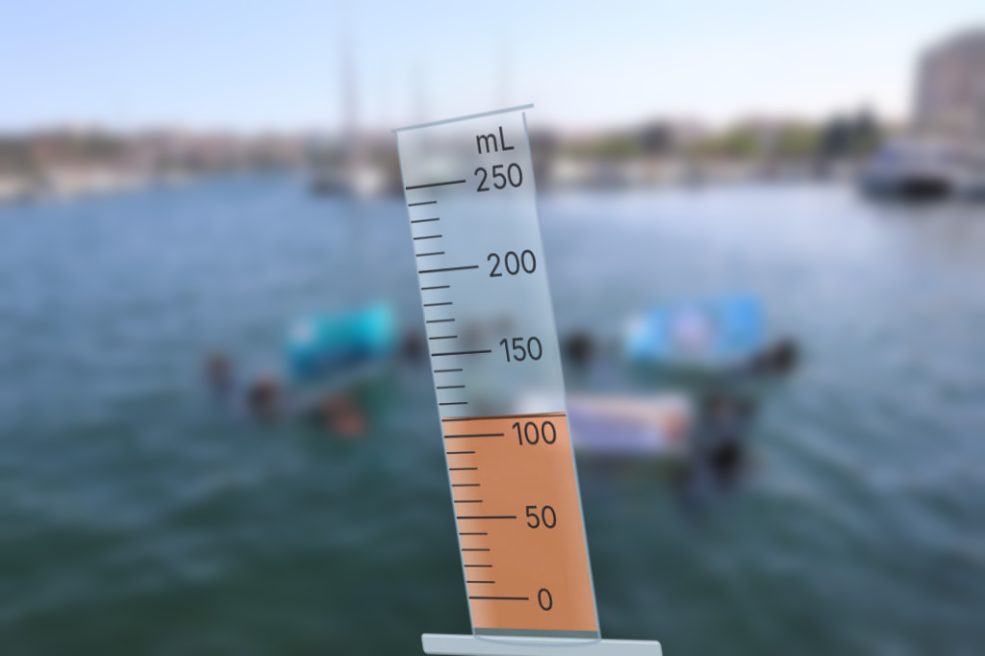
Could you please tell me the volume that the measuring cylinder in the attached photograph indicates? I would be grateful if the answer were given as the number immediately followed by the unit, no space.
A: 110mL
